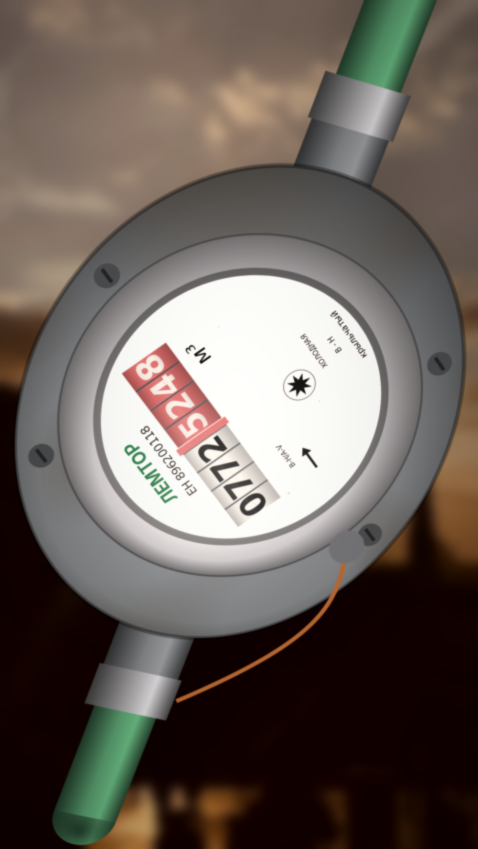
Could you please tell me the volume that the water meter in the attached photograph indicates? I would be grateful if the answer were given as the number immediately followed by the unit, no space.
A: 772.5248m³
